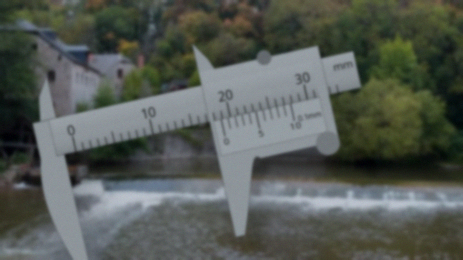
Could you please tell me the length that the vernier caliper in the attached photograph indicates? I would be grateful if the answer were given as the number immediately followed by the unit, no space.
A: 18.8mm
